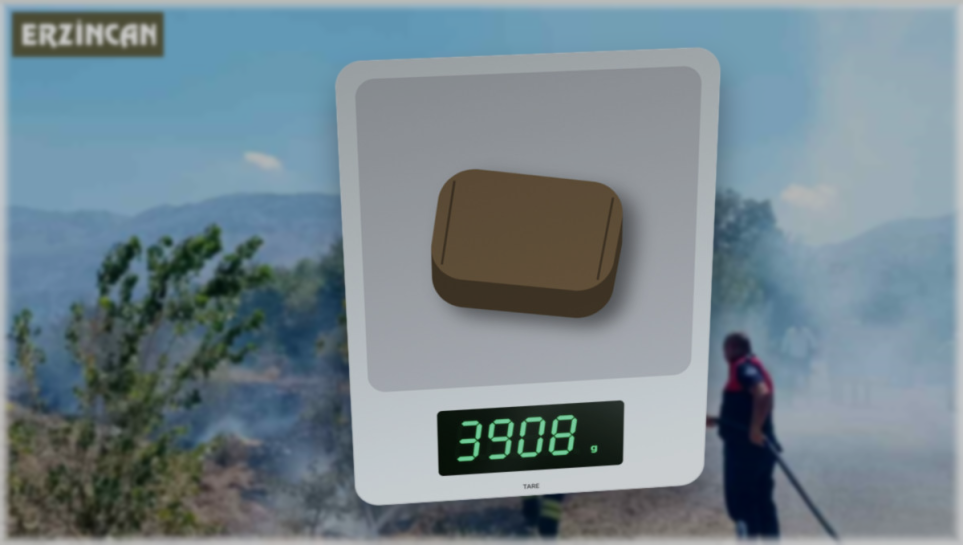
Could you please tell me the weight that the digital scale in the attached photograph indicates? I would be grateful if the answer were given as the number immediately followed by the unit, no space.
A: 3908g
